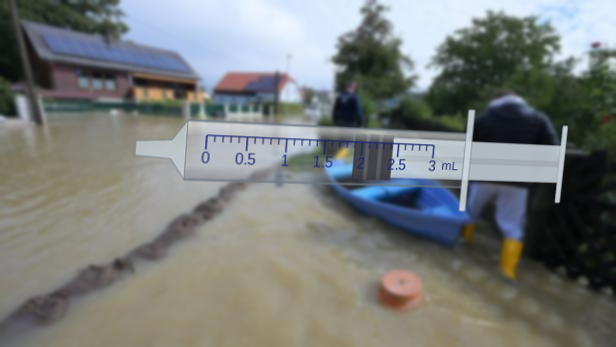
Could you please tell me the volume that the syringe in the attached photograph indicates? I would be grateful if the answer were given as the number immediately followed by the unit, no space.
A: 1.9mL
